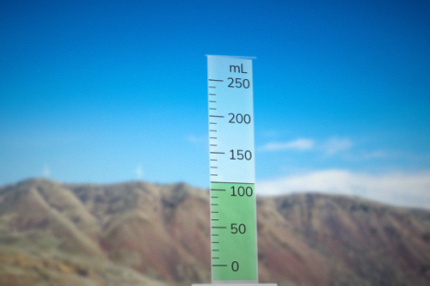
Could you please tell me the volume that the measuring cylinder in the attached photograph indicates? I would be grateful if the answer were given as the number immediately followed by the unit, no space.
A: 110mL
